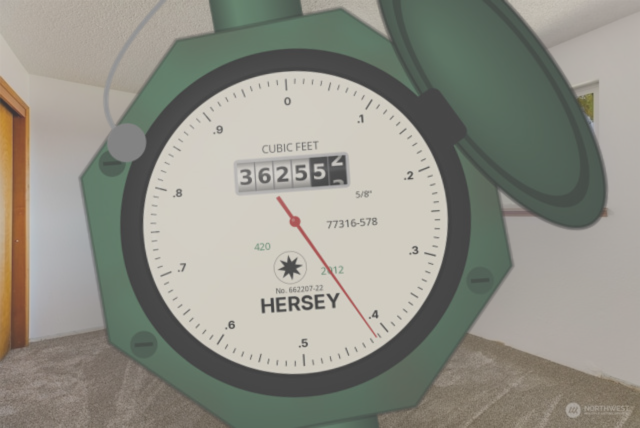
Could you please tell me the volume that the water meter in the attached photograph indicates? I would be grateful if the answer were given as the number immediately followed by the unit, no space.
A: 362552.41ft³
